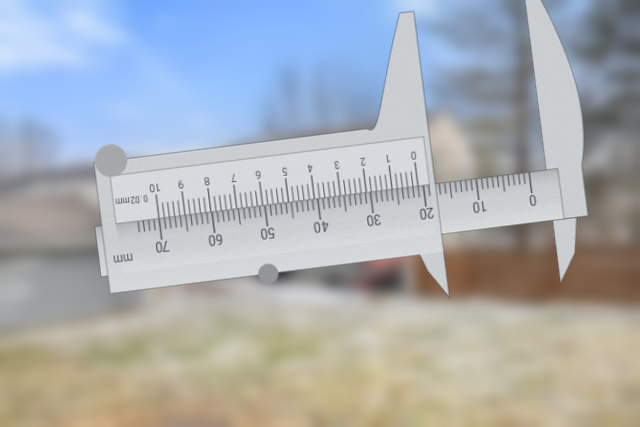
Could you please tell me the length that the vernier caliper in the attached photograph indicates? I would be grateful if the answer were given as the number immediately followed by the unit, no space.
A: 21.0mm
